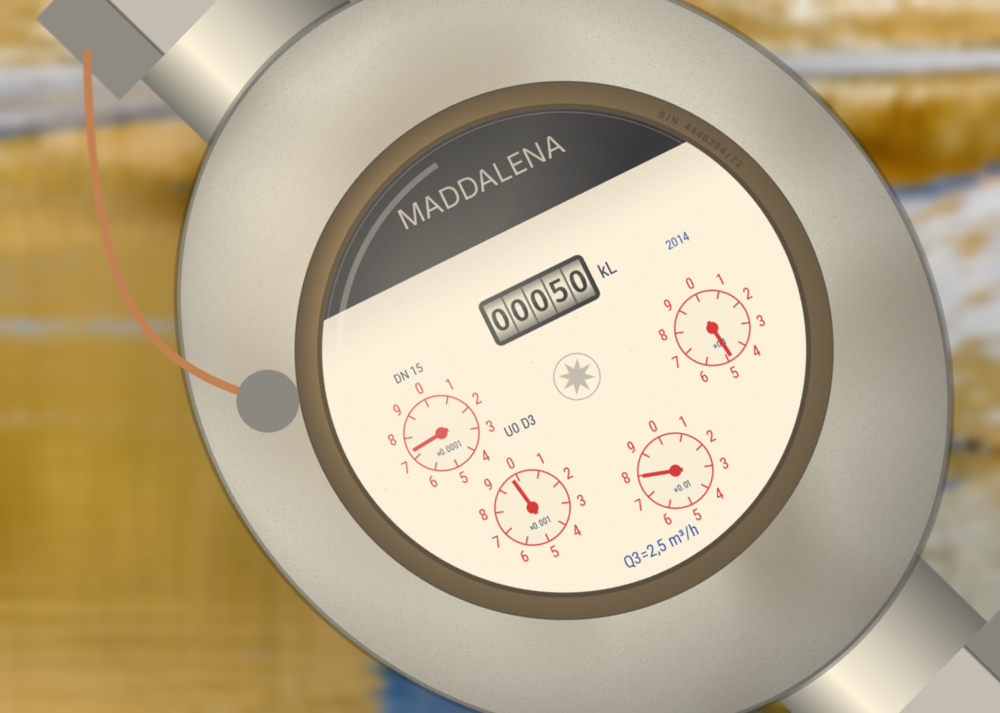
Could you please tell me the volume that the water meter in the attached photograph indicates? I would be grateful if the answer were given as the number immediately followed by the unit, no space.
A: 50.4797kL
